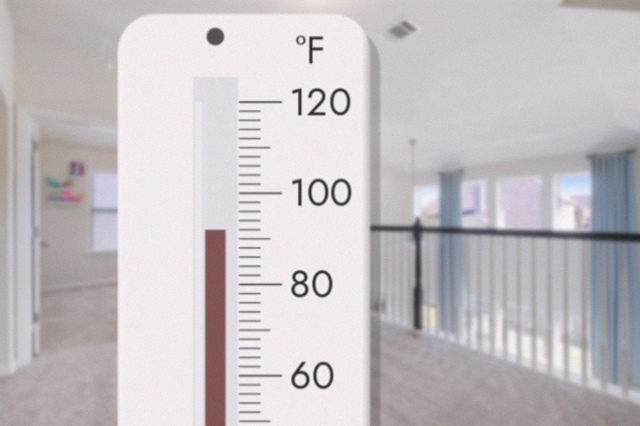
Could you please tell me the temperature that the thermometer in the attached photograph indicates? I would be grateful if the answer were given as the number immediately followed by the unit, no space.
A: 92°F
